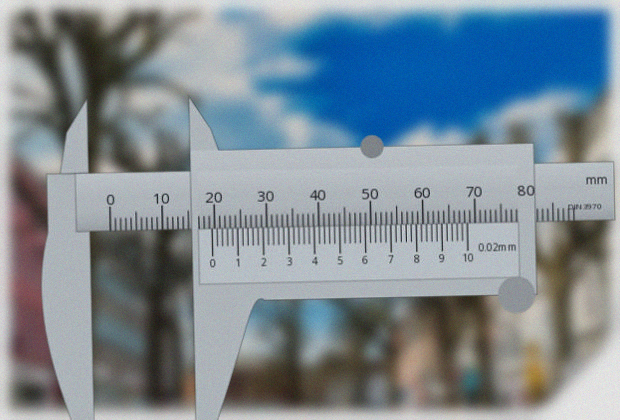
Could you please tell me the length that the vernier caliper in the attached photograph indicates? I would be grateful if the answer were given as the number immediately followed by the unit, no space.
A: 19.5mm
